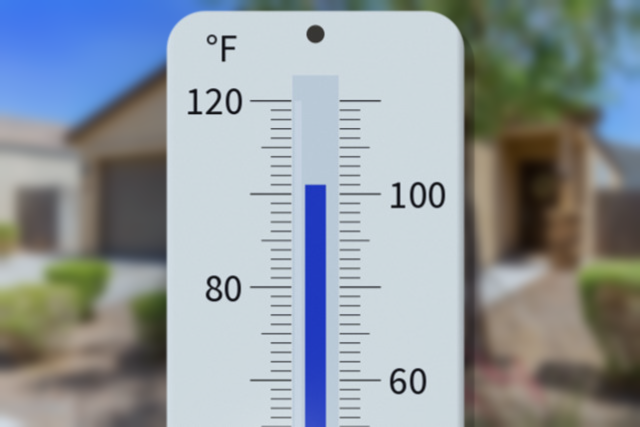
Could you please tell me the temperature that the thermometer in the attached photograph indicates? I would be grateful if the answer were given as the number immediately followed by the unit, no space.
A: 102°F
